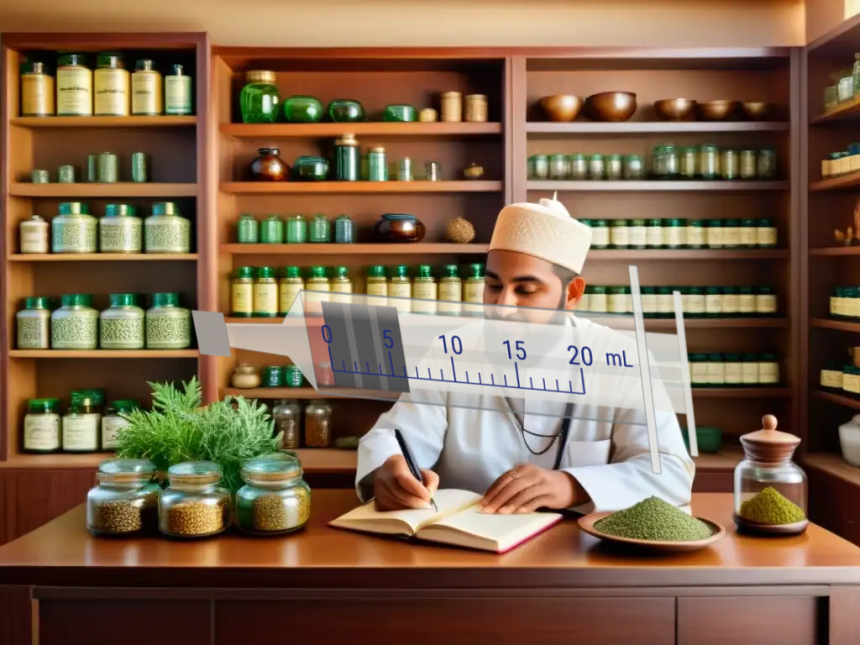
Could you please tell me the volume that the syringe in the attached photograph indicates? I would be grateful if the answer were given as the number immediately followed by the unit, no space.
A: 0mL
